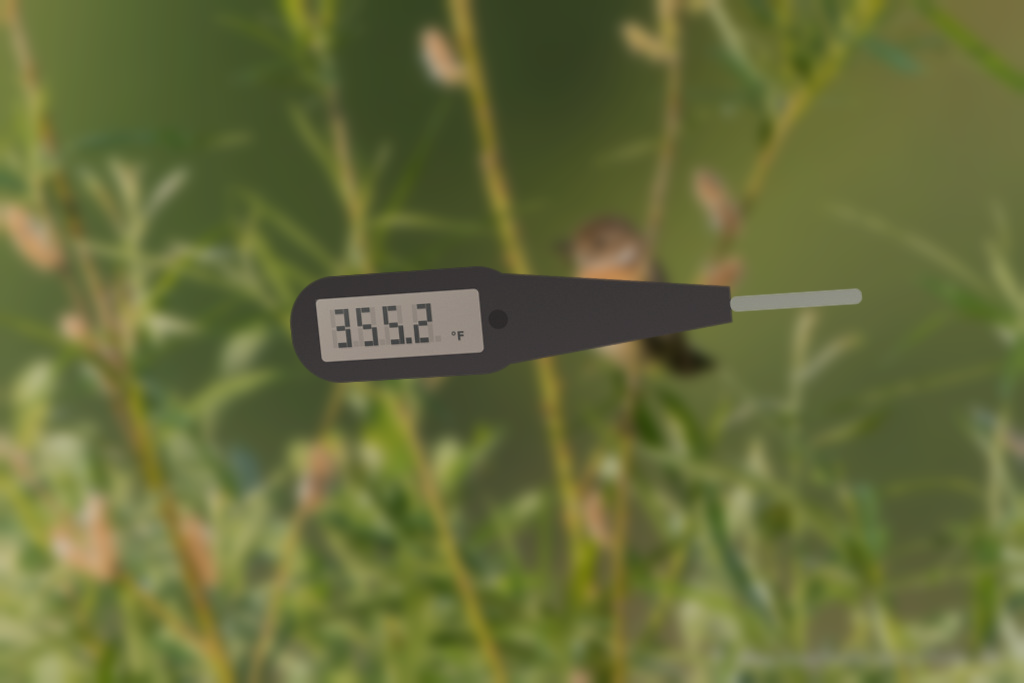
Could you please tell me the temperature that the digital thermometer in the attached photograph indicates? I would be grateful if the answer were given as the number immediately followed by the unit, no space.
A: 355.2°F
